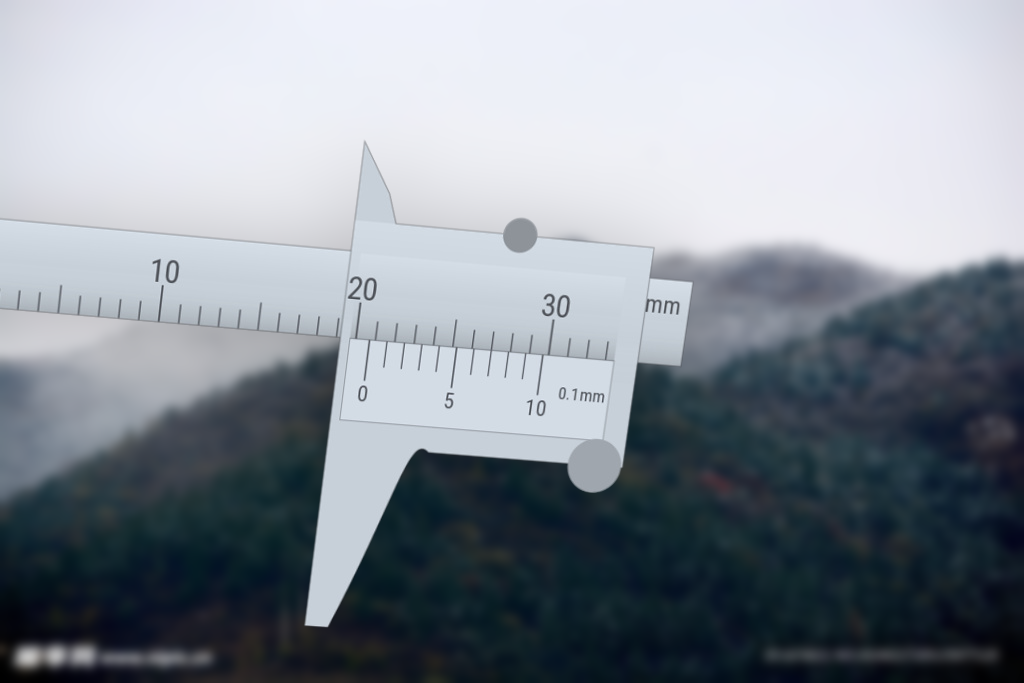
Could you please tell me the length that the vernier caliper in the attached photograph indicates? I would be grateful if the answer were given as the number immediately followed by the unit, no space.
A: 20.7mm
